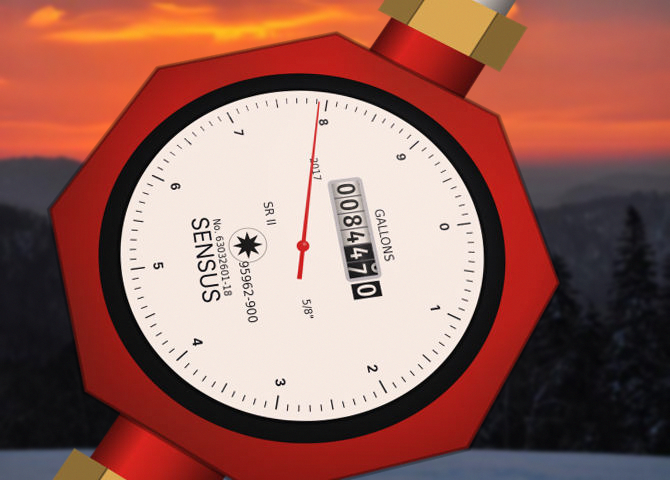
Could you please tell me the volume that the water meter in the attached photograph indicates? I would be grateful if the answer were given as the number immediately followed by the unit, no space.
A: 84467.9gal
